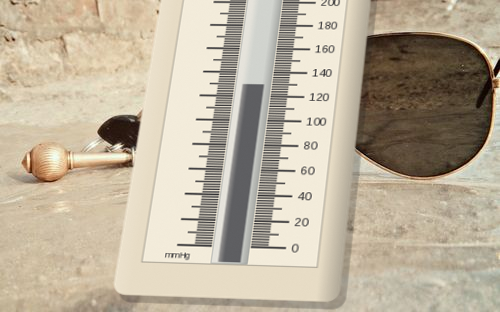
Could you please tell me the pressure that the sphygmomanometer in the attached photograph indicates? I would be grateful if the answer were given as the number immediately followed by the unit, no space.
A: 130mmHg
